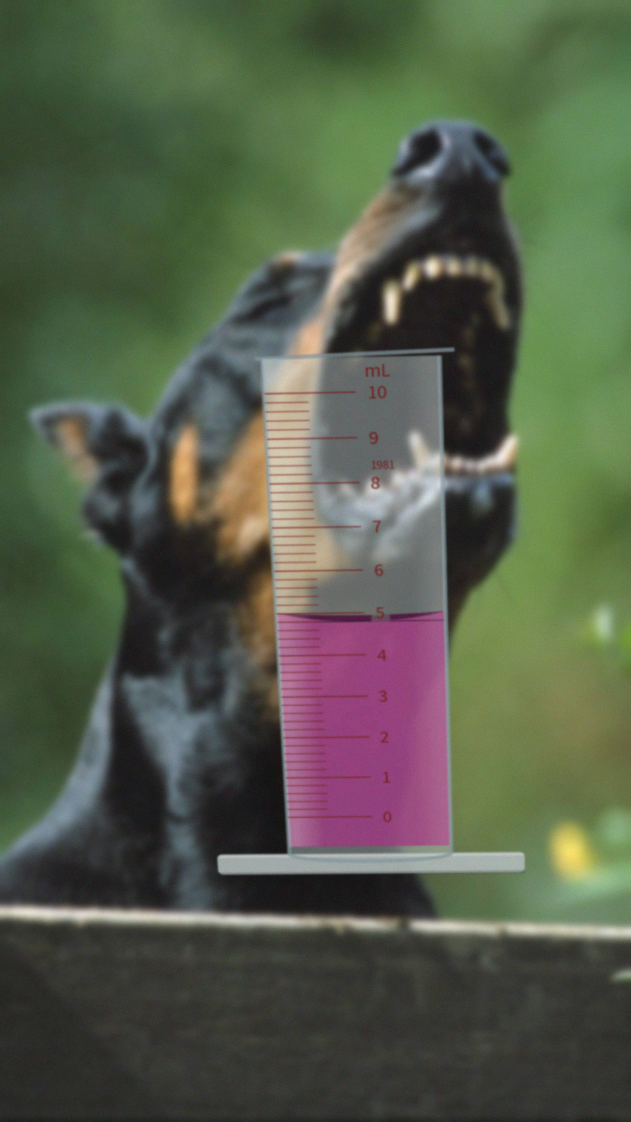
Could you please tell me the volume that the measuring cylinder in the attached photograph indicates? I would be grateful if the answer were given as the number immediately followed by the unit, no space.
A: 4.8mL
